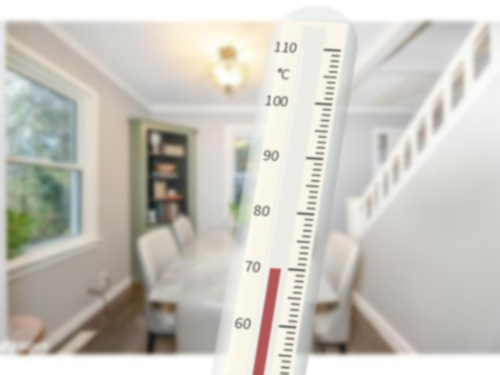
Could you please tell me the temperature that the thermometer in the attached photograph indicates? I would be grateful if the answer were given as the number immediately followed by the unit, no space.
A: 70°C
